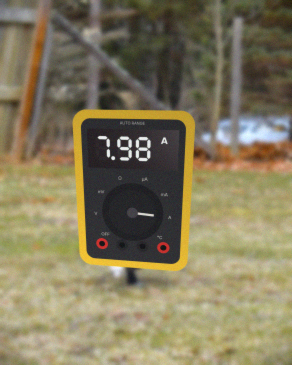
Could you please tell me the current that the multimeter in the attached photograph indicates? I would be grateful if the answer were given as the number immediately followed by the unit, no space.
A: 7.98A
